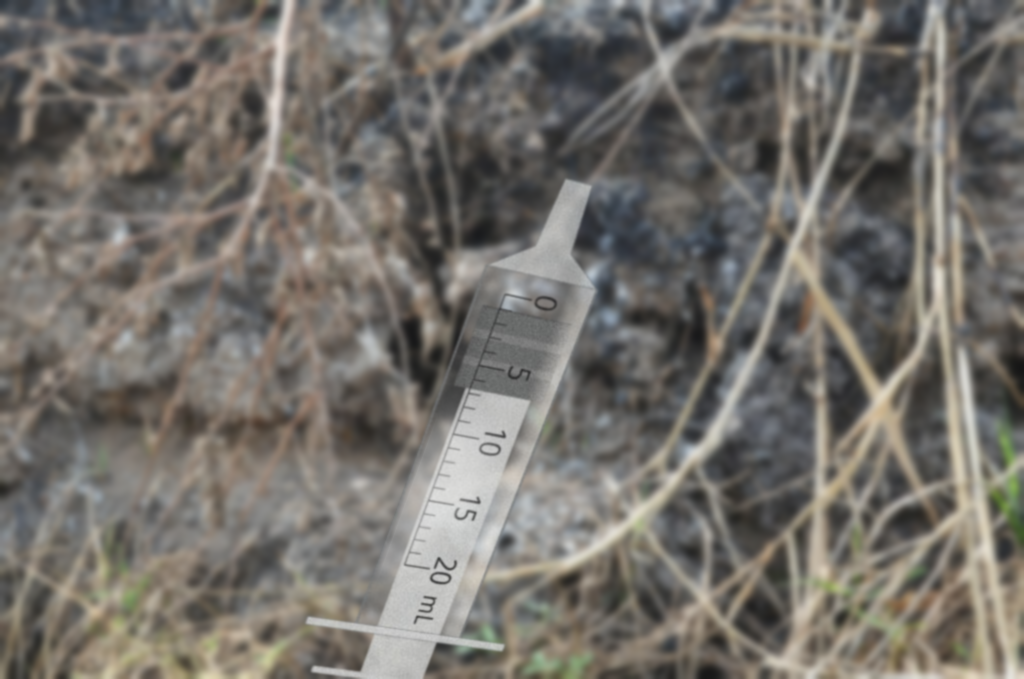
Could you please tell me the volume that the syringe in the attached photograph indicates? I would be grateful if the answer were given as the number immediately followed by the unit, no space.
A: 1mL
